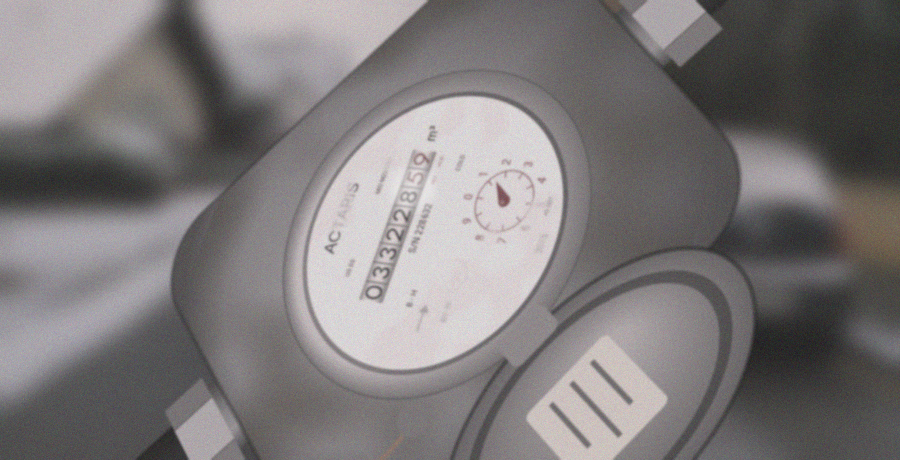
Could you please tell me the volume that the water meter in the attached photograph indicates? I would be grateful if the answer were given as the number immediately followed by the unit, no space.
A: 33228.591m³
